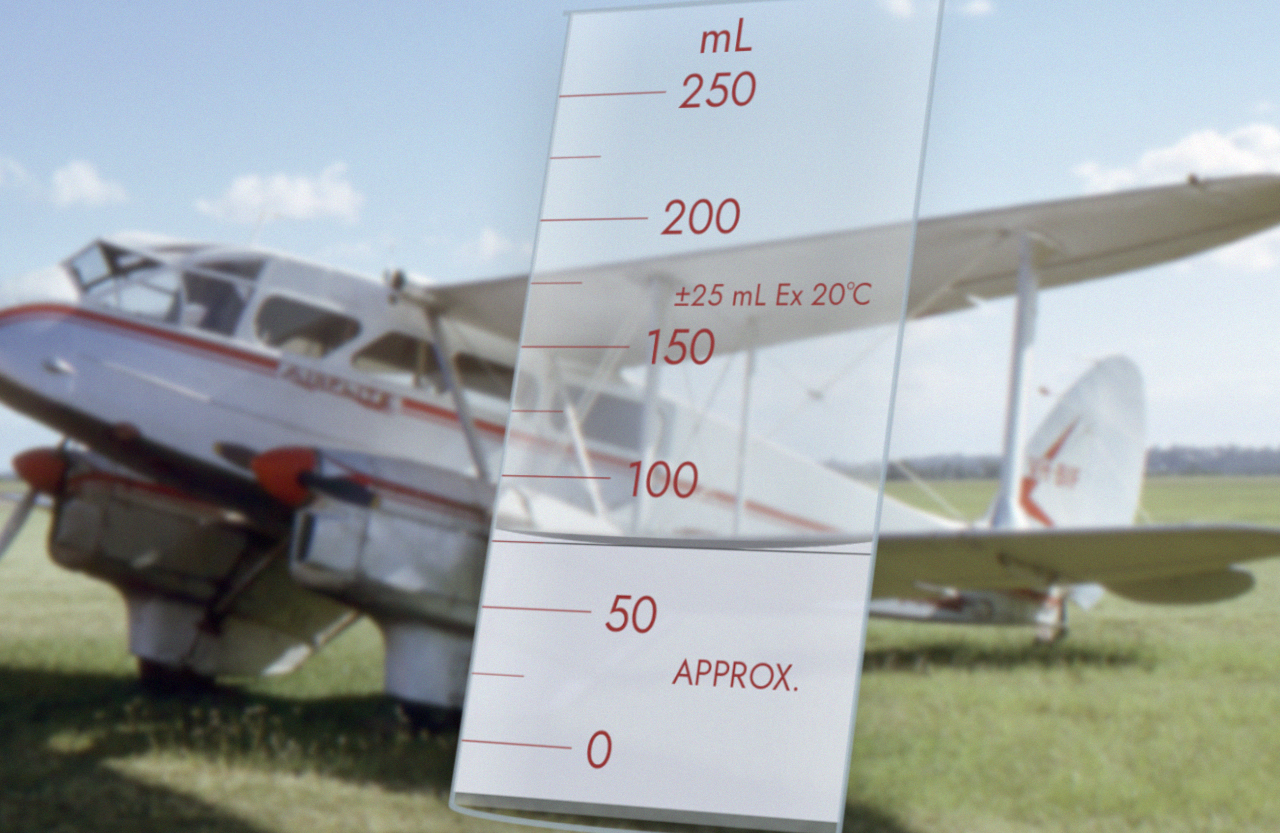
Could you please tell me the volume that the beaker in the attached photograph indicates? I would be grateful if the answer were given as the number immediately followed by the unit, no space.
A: 75mL
